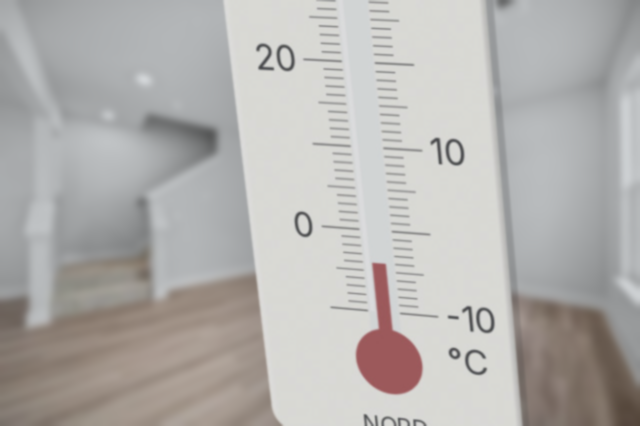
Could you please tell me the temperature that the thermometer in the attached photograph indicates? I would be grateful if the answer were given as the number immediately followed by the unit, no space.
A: -4°C
